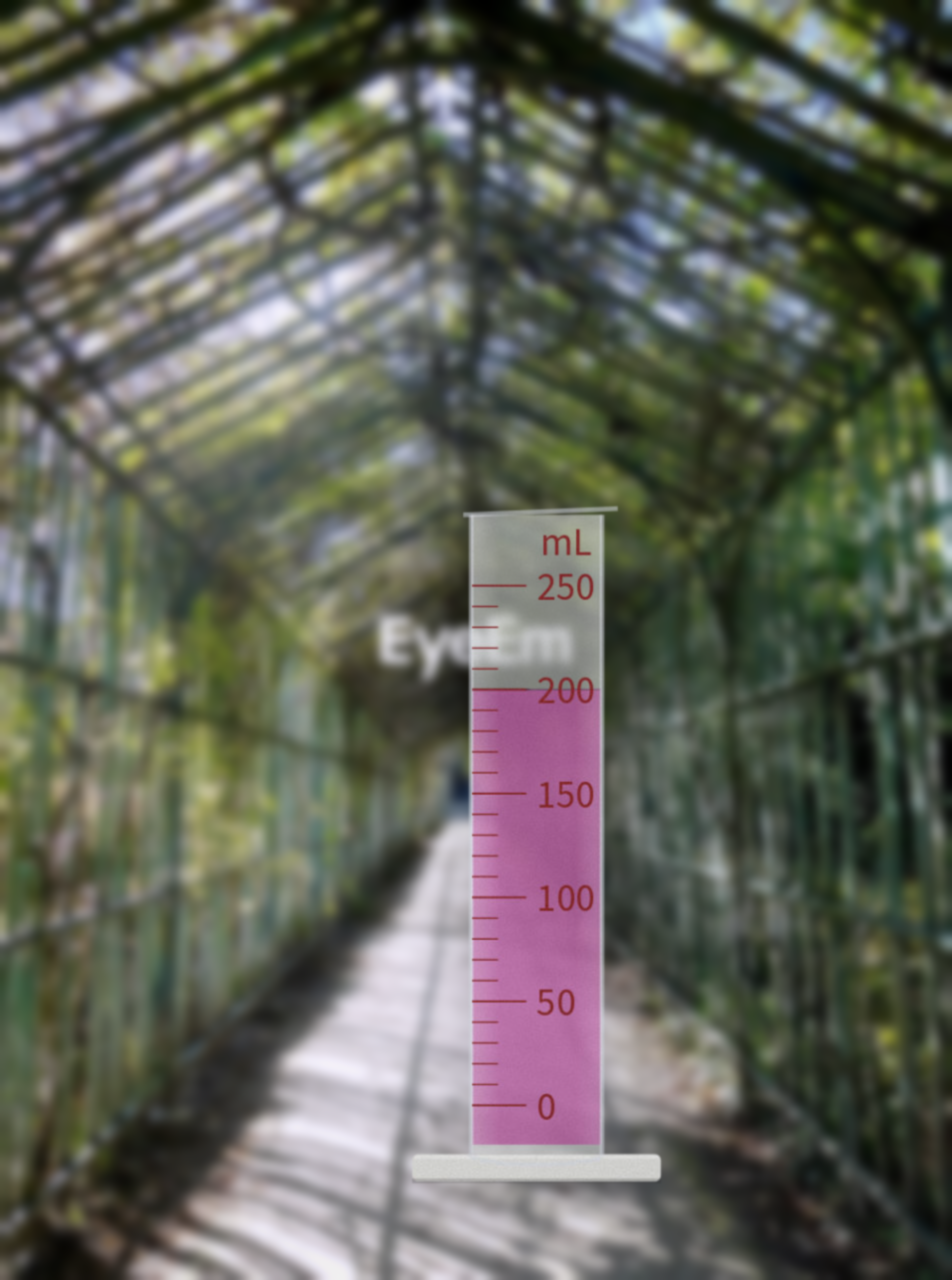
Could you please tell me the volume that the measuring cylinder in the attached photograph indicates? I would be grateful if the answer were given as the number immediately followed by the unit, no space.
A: 200mL
